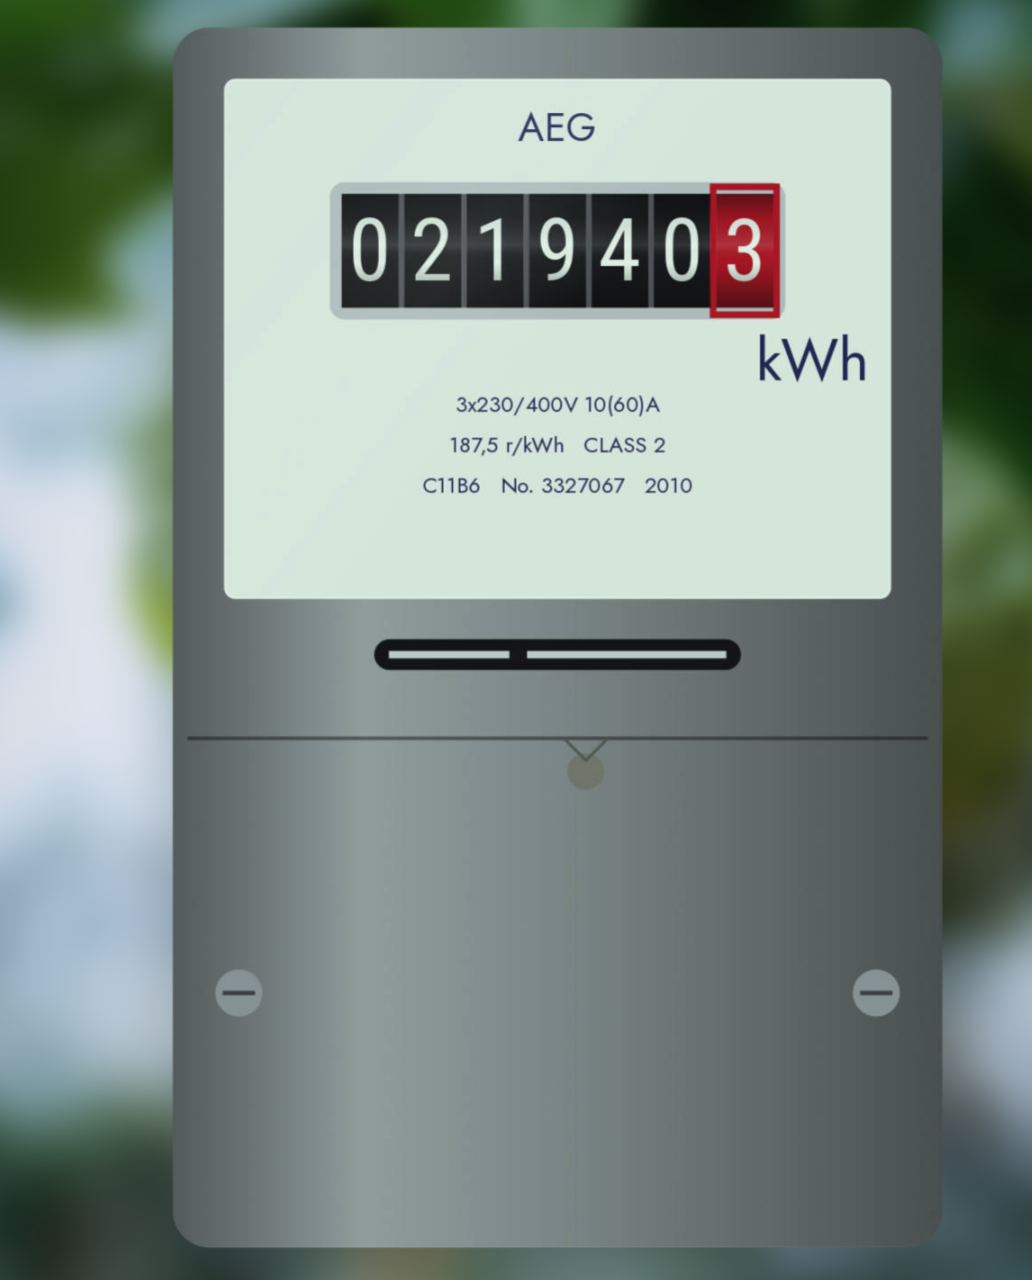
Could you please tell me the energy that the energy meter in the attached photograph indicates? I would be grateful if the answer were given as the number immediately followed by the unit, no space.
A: 21940.3kWh
